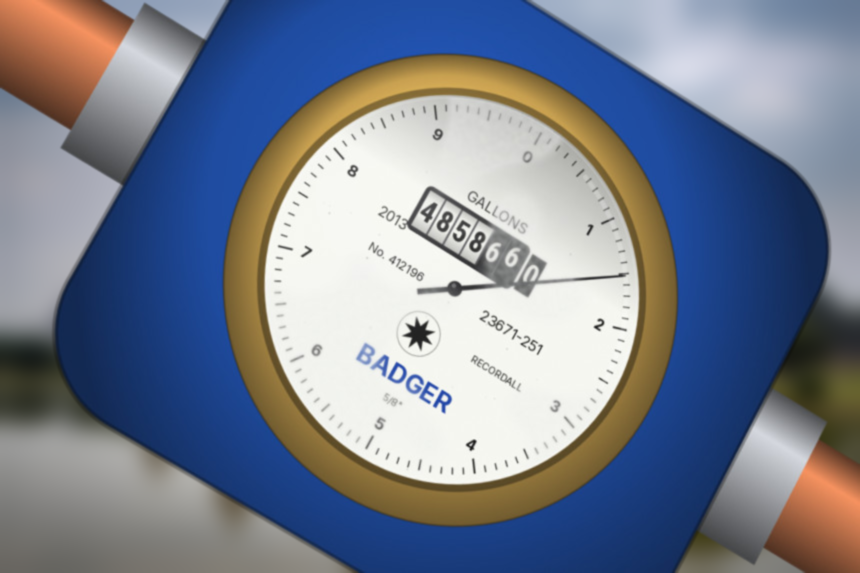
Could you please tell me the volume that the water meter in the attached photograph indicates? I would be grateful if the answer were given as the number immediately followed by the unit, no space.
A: 4858661.5gal
